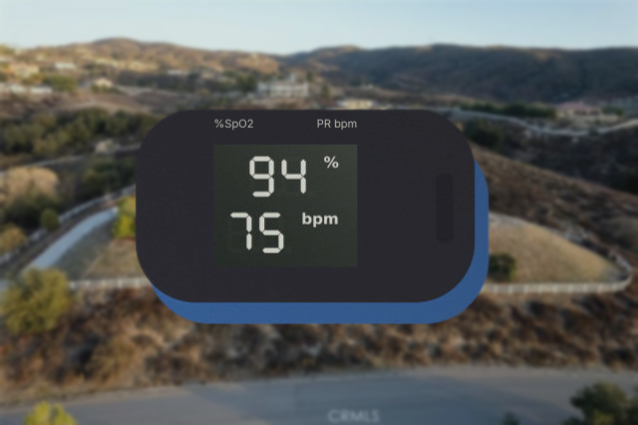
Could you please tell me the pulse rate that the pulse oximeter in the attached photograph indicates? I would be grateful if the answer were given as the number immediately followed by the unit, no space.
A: 75bpm
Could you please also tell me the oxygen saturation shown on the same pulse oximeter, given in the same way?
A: 94%
